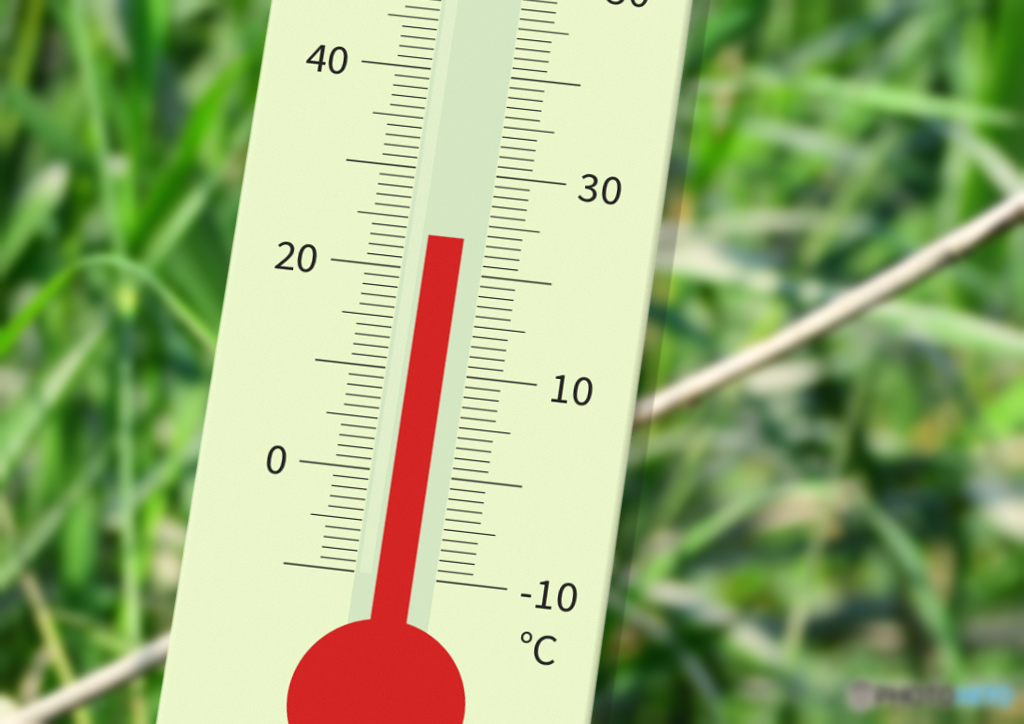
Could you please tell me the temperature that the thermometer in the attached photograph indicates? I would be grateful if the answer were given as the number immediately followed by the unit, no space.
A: 23.5°C
